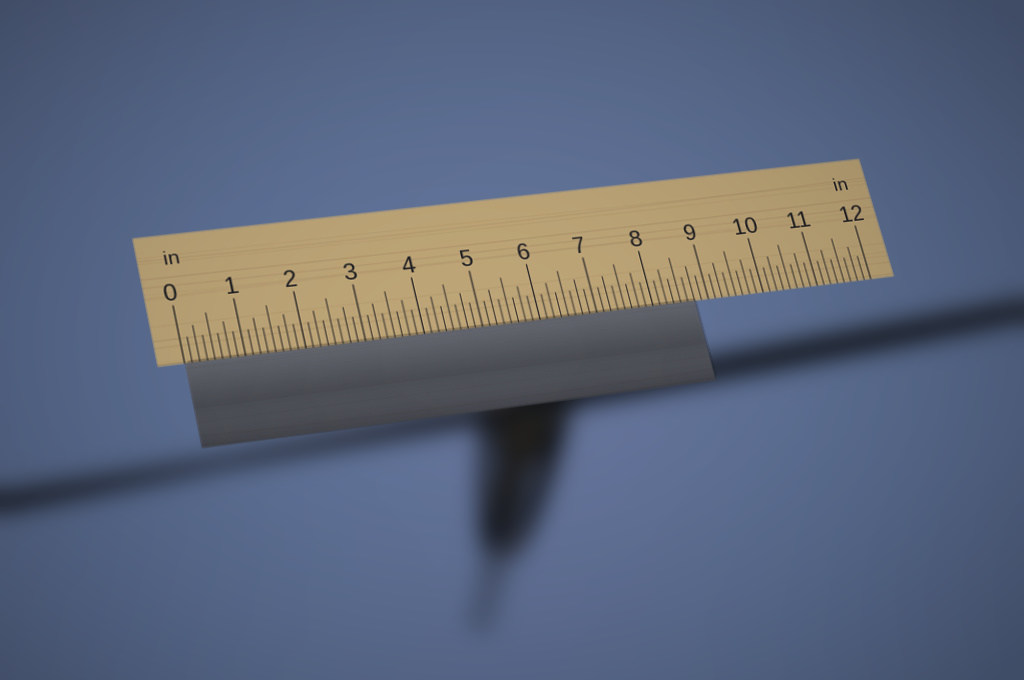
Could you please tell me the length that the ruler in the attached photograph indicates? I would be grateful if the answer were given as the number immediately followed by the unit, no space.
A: 8.75in
